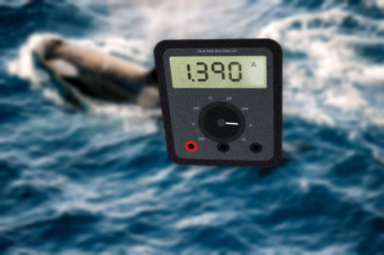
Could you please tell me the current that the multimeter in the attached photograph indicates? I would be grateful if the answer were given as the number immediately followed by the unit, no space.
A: 1.390A
